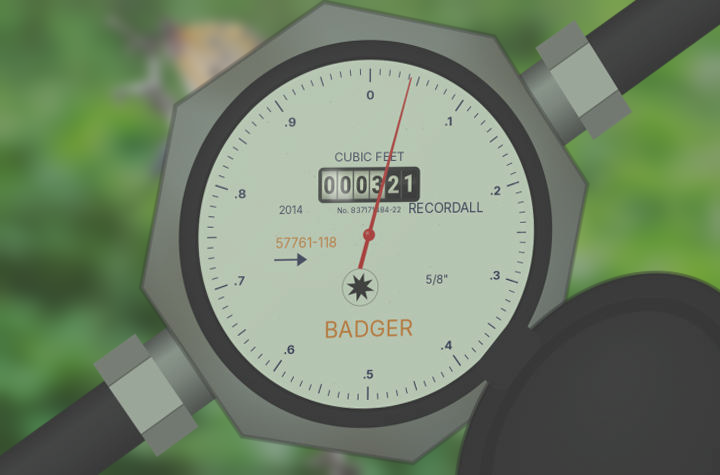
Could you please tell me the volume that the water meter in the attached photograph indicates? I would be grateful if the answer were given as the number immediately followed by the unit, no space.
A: 321.04ft³
